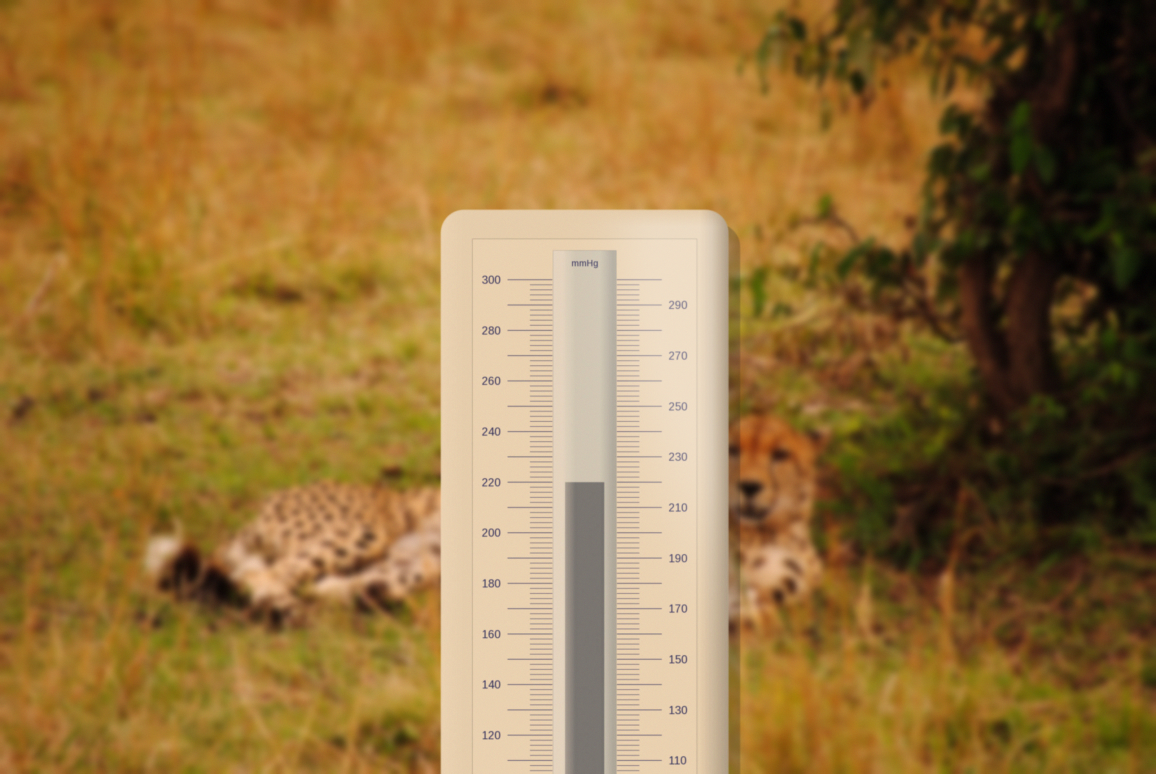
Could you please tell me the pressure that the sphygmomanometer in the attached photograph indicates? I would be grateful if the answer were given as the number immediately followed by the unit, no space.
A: 220mmHg
